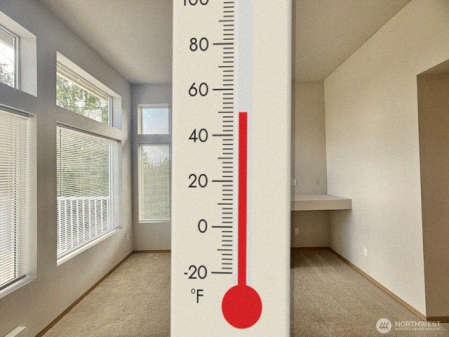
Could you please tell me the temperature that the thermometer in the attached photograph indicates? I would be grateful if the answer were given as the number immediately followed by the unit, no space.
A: 50°F
